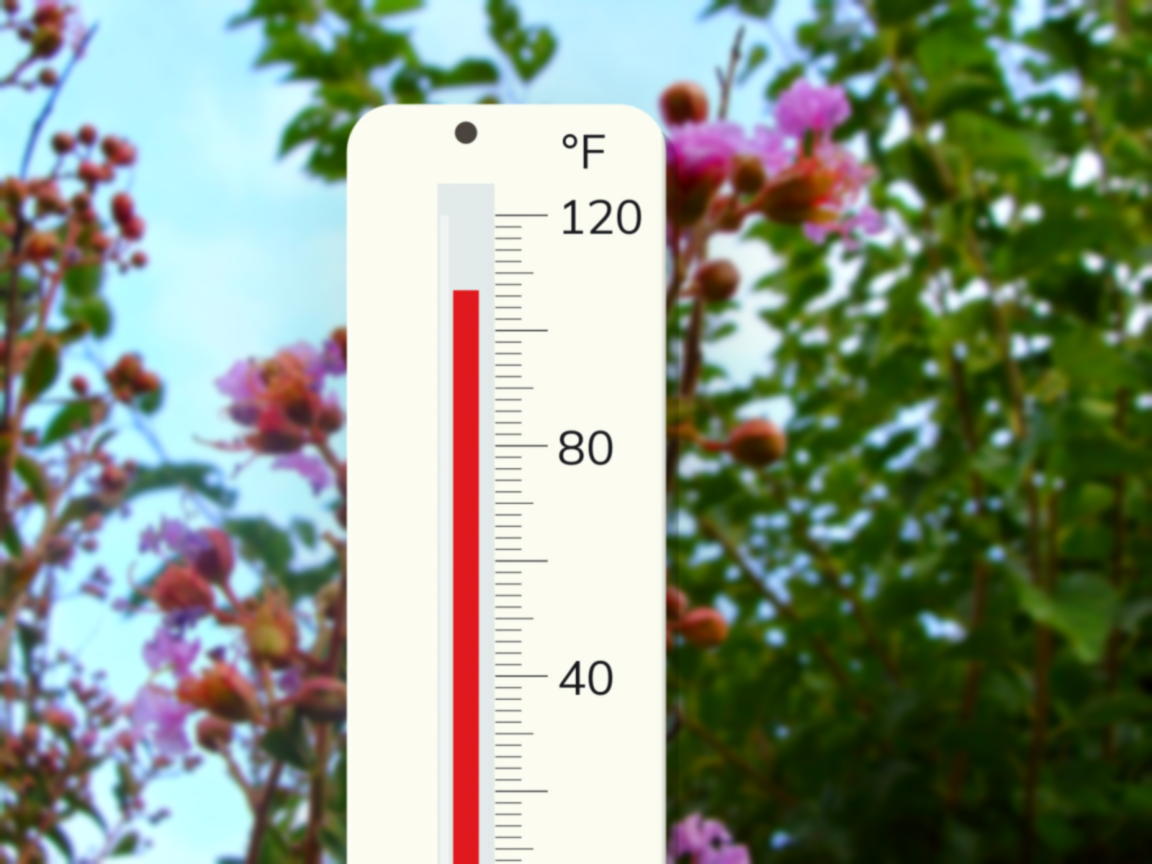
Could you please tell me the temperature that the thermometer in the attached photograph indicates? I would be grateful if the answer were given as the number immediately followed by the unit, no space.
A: 107°F
